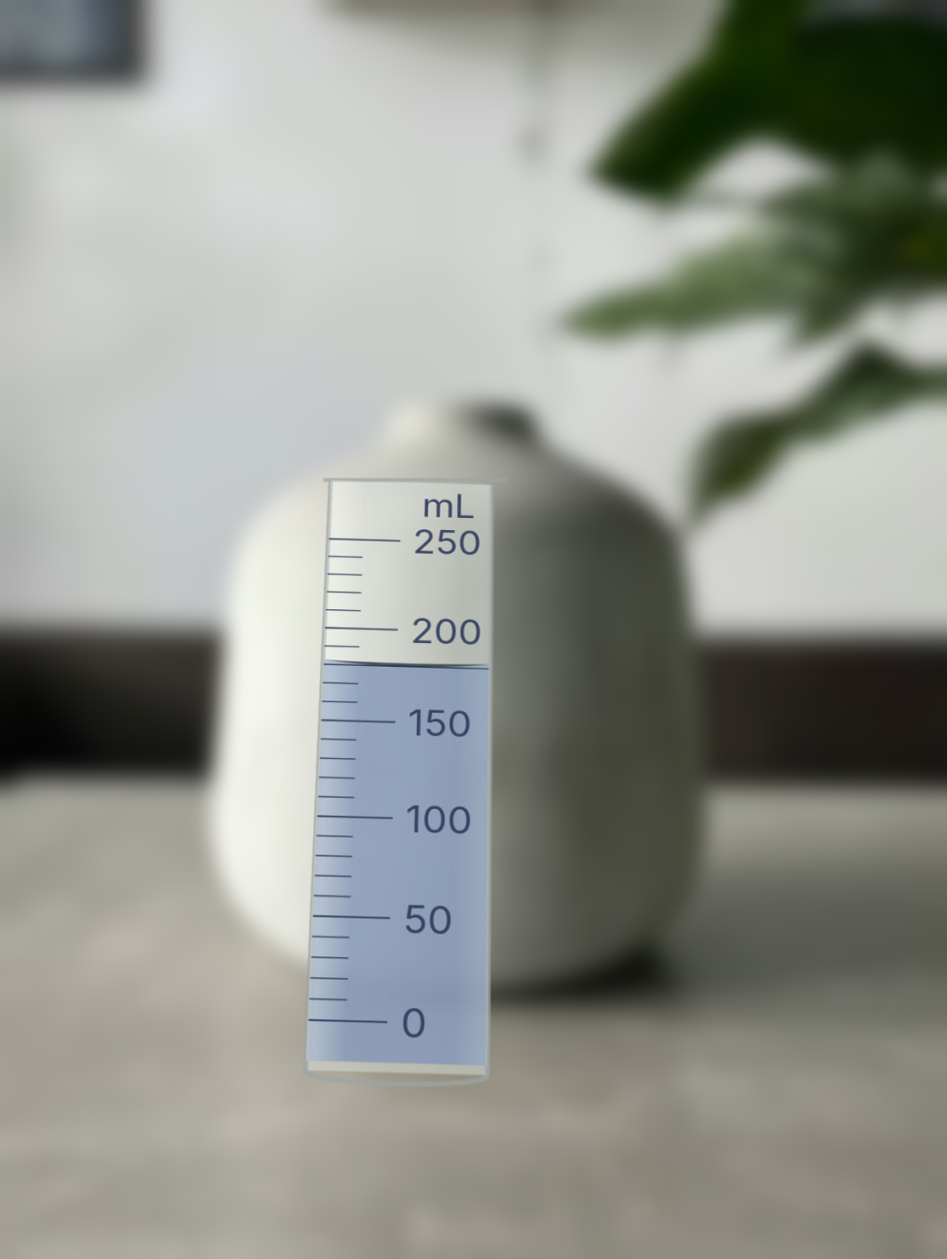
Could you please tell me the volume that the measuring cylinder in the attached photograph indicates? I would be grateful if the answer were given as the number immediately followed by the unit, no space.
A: 180mL
